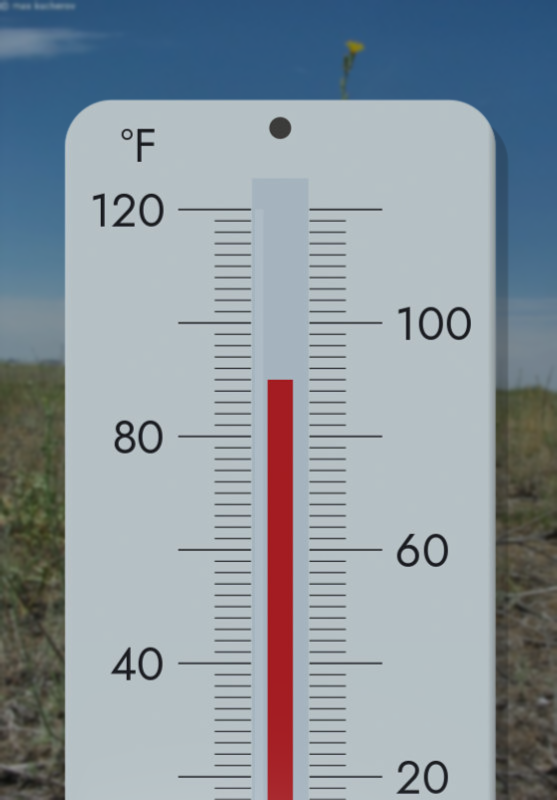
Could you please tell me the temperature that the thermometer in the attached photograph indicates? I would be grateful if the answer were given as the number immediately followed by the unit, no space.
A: 90°F
